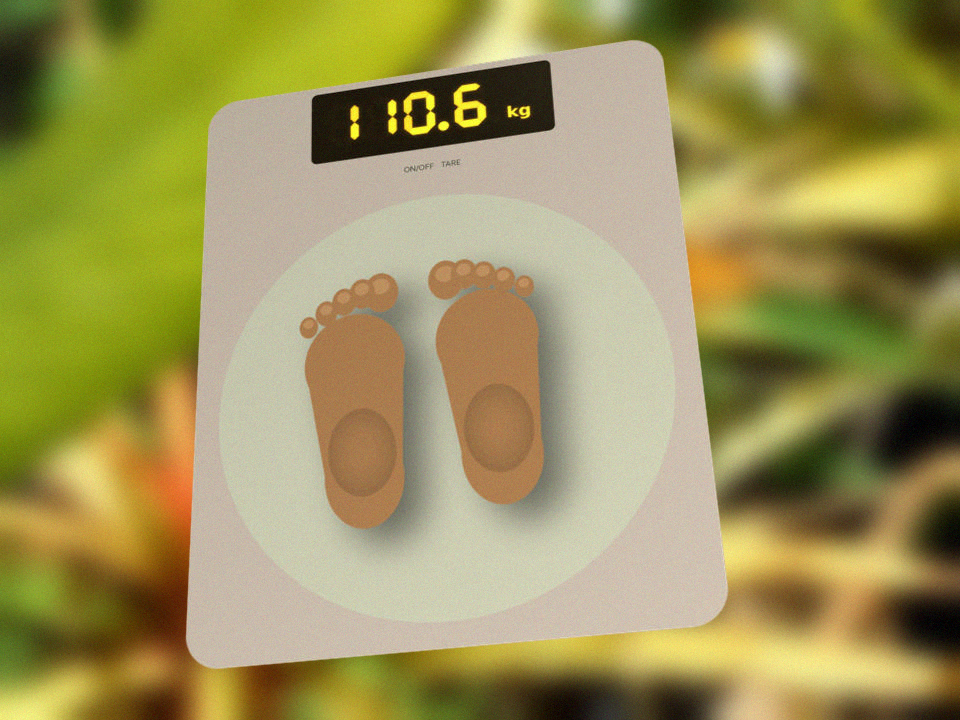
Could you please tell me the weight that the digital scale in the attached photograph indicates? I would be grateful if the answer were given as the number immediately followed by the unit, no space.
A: 110.6kg
